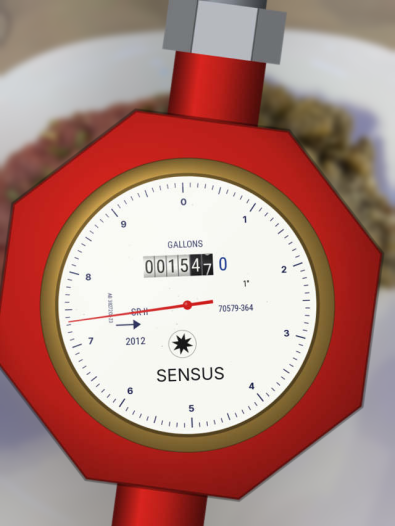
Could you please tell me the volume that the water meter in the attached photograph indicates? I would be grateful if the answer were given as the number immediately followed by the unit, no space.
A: 15467.3gal
